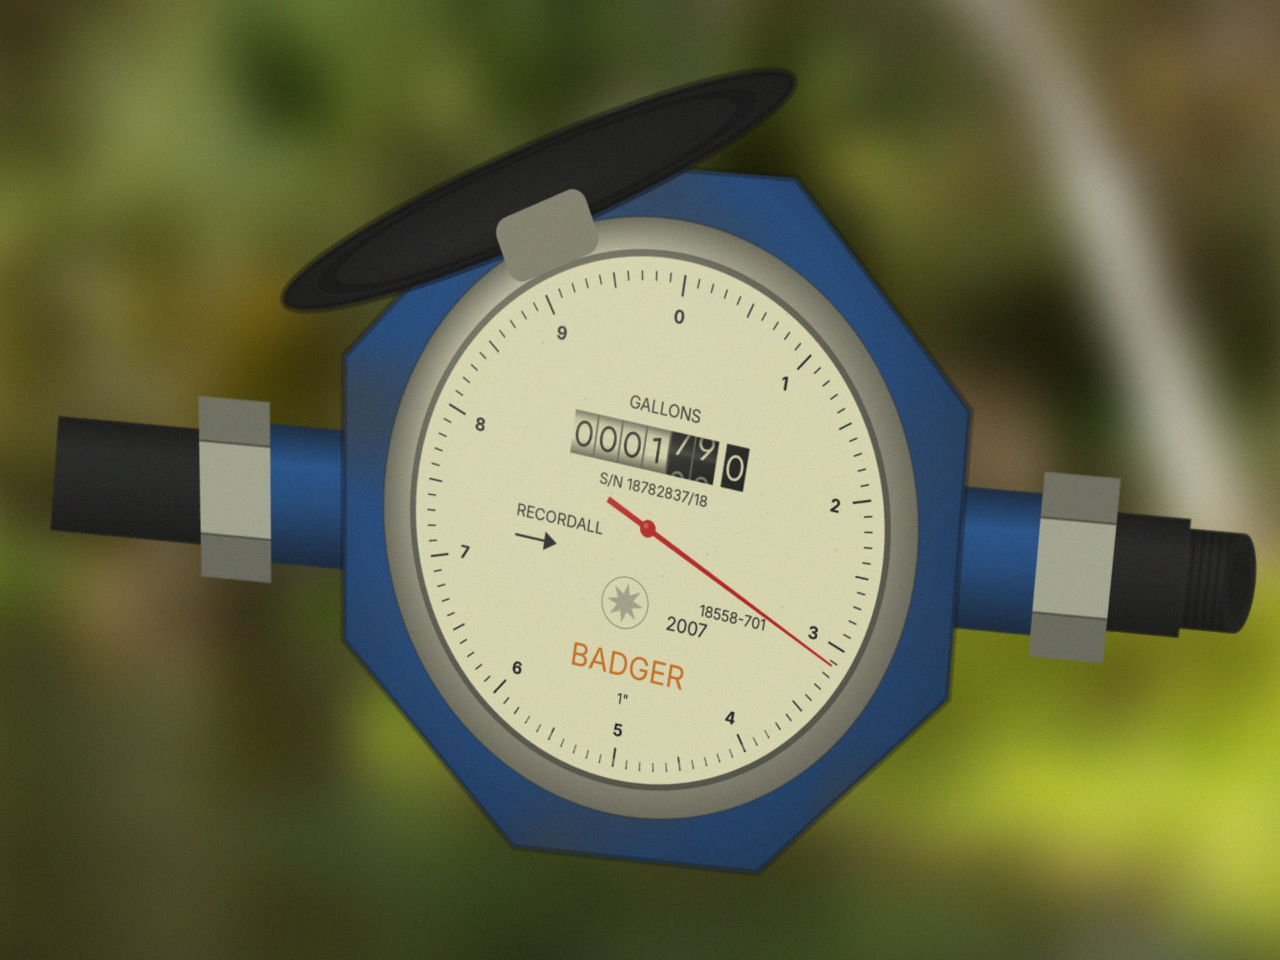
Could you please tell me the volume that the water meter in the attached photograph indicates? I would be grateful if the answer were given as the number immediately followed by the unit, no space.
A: 1793.1gal
